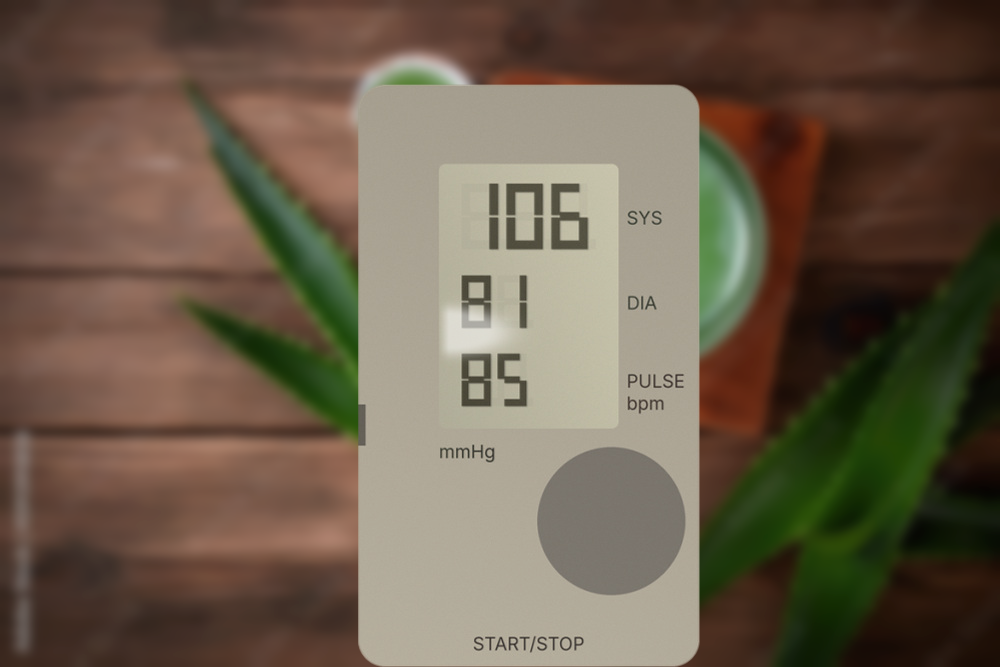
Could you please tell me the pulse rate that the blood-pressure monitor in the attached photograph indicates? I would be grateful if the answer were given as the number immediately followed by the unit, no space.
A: 85bpm
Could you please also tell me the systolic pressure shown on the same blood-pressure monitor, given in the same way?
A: 106mmHg
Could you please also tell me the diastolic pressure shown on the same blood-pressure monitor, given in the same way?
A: 81mmHg
